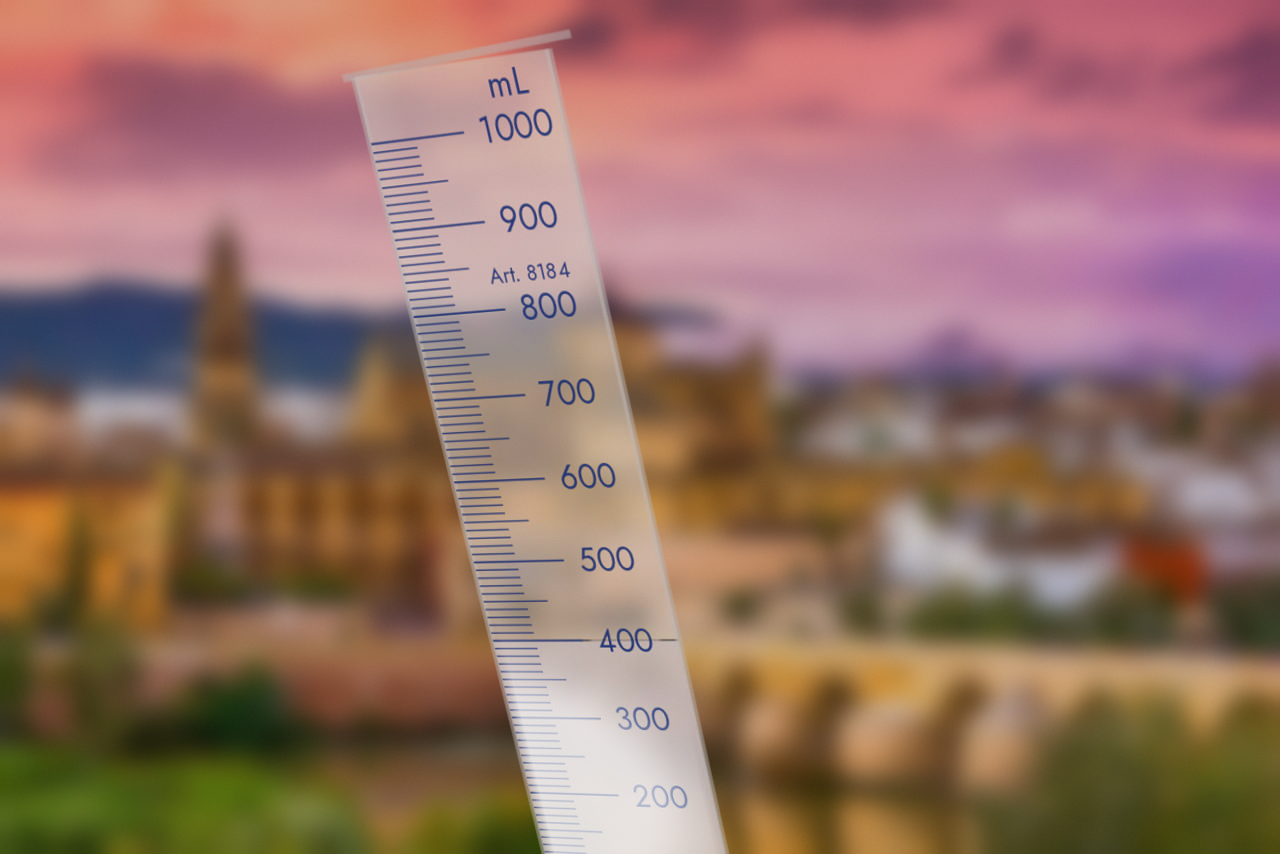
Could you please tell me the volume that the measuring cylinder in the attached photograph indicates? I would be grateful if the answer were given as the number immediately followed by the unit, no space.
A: 400mL
